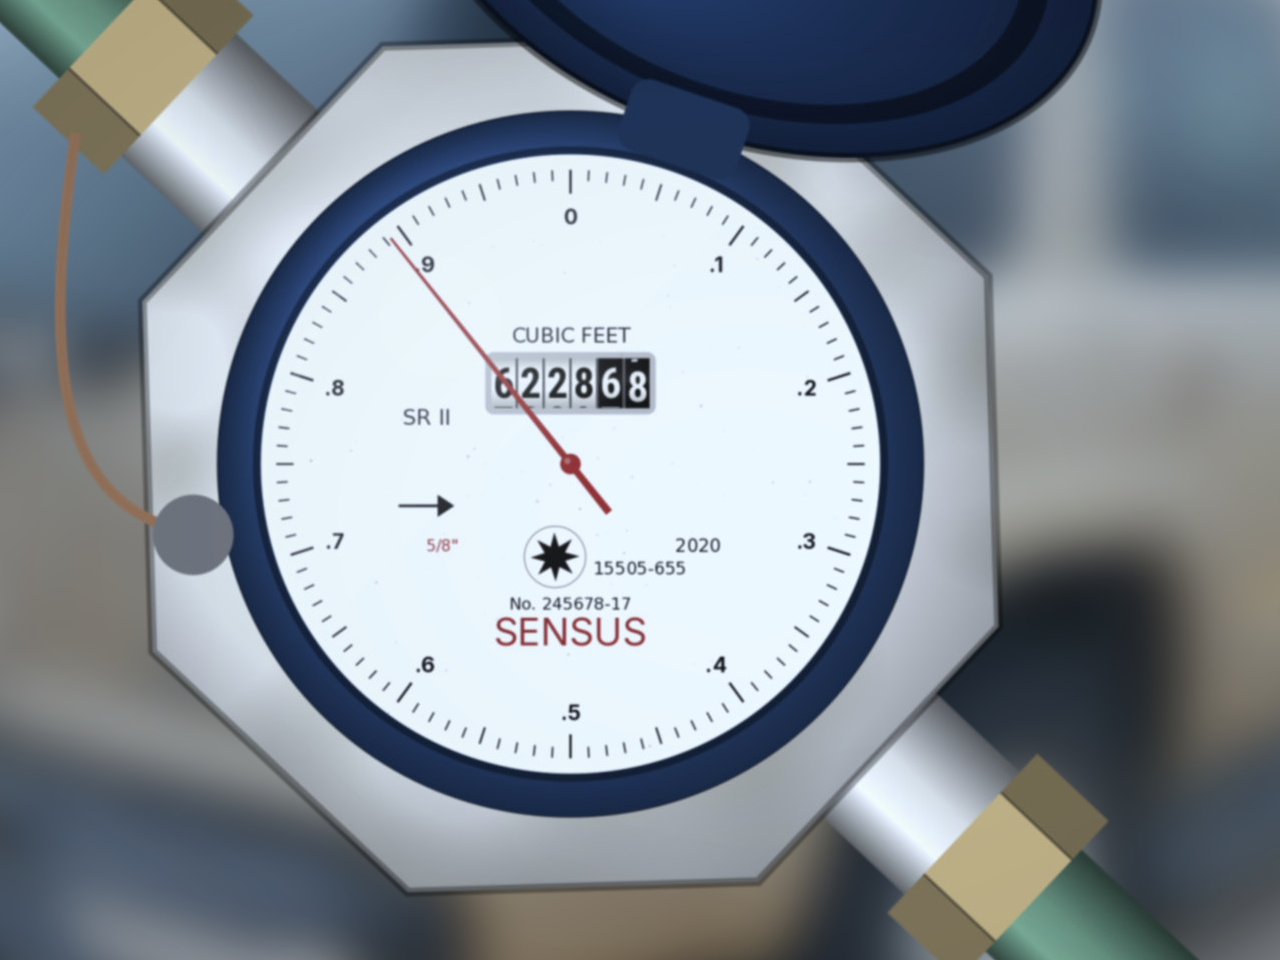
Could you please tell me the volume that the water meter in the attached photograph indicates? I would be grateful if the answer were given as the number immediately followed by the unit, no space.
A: 622867.89ft³
